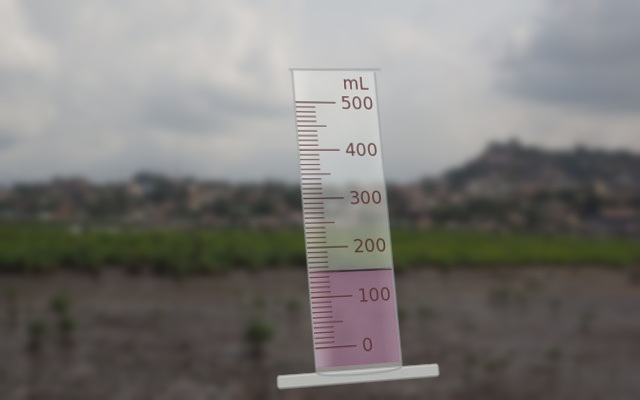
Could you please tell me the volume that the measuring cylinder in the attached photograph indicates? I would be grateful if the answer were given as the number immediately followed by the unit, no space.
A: 150mL
